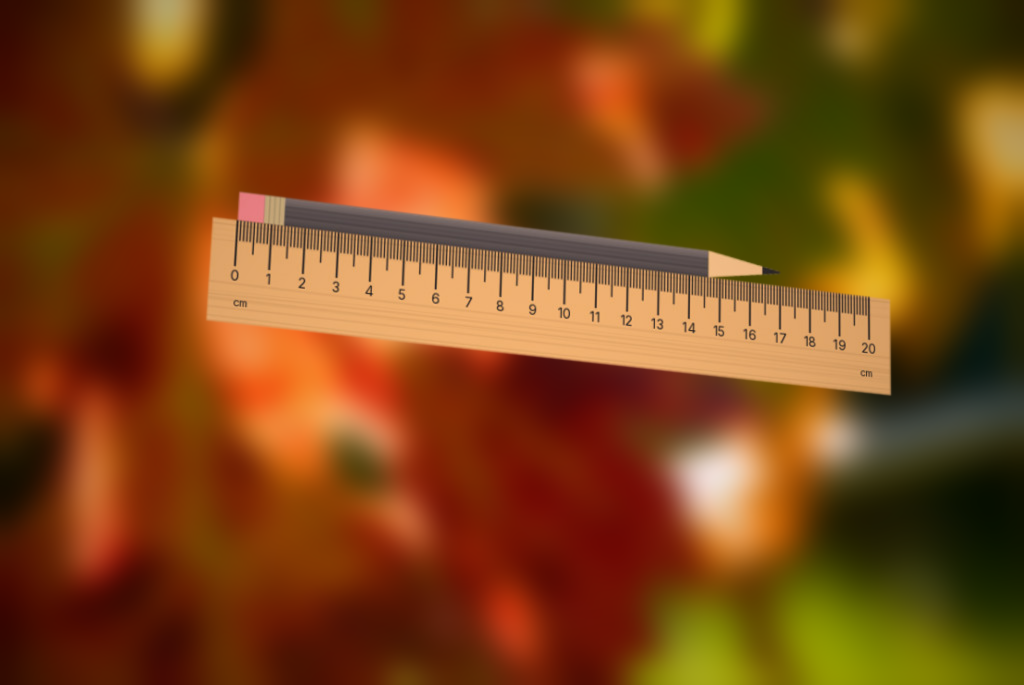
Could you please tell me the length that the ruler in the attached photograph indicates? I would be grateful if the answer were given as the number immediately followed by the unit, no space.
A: 17cm
